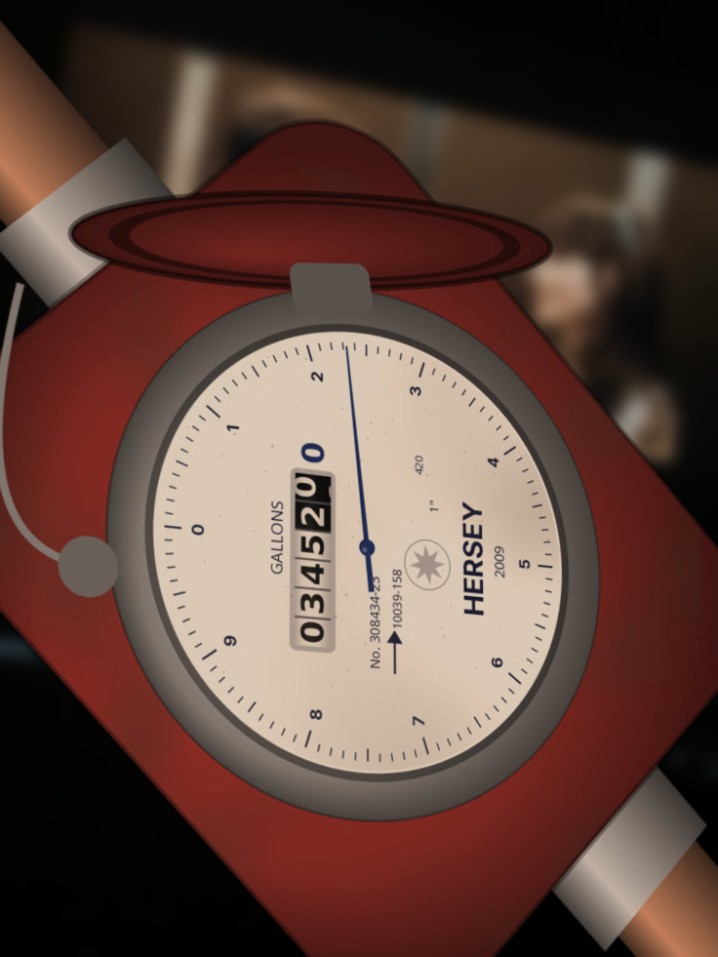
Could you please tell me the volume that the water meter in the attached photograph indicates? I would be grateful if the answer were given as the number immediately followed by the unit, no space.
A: 345202.3gal
